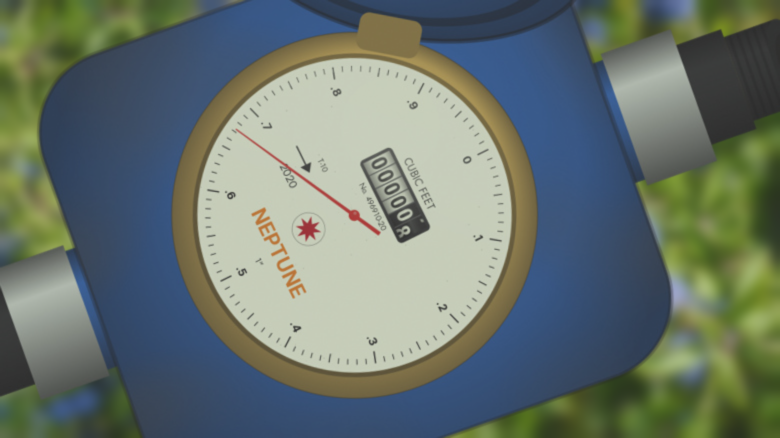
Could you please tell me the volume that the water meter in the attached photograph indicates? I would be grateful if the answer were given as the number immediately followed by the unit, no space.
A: 7.67ft³
